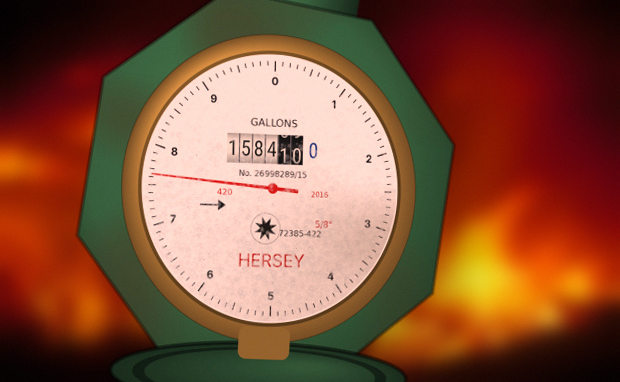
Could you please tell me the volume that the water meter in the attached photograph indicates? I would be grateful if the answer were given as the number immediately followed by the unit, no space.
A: 1584097.6gal
